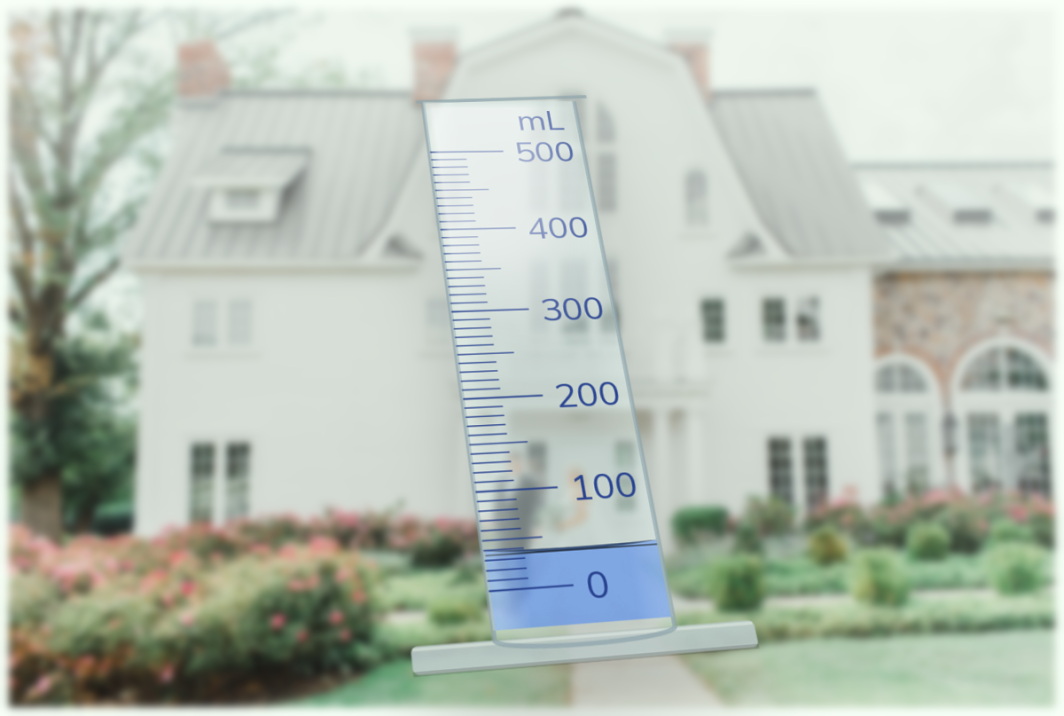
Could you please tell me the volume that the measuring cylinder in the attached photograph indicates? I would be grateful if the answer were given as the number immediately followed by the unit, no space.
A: 35mL
